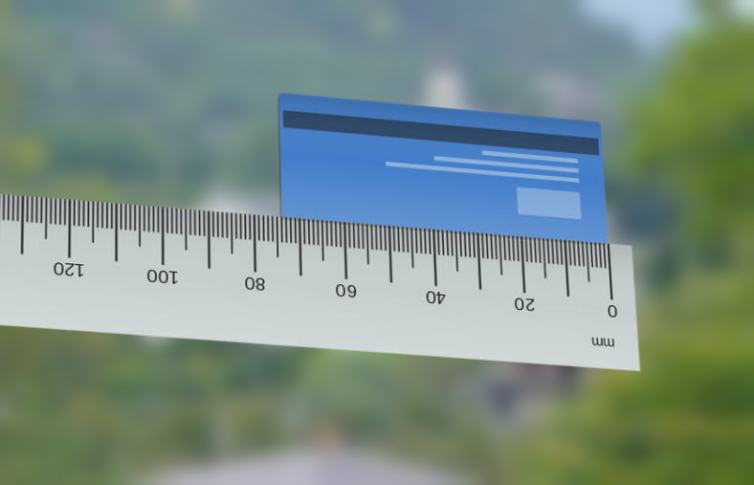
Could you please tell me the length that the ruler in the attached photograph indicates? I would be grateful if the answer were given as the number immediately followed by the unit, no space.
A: 74mm
